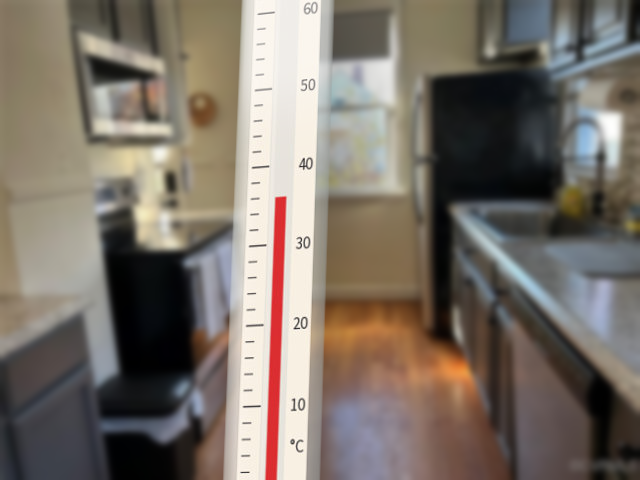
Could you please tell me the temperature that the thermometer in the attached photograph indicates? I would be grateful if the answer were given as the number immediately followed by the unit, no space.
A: 36°C
